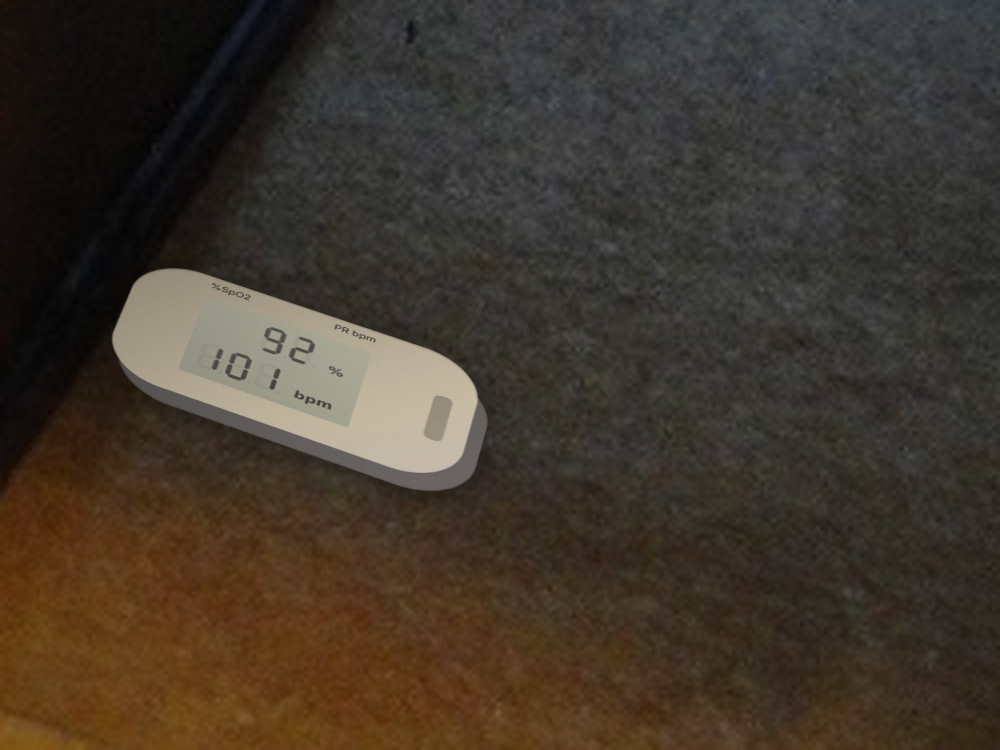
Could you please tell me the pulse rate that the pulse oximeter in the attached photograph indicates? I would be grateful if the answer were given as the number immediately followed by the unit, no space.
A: 101bpm
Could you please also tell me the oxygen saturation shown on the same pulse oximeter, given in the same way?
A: 92%
